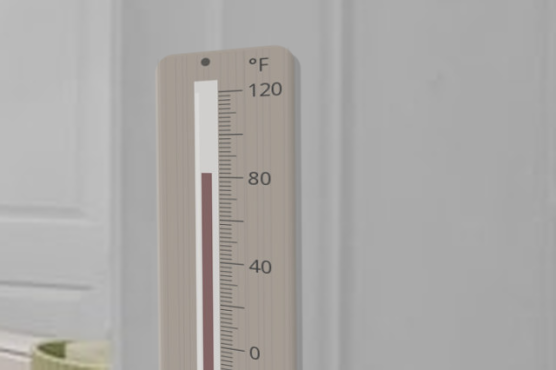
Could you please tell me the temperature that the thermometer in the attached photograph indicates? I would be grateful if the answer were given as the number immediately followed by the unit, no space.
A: 82°F
